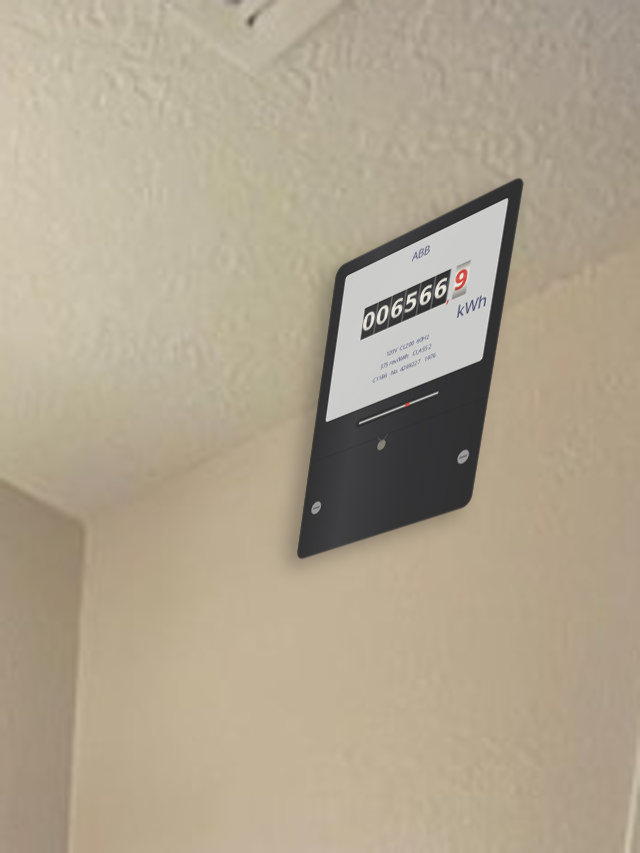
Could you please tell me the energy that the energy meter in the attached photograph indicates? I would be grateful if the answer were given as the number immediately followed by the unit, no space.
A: 6566.9kWh
